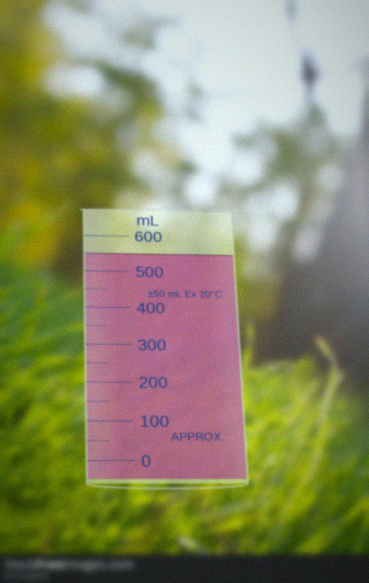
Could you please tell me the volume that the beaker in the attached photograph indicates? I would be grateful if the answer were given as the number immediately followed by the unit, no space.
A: 550mL
